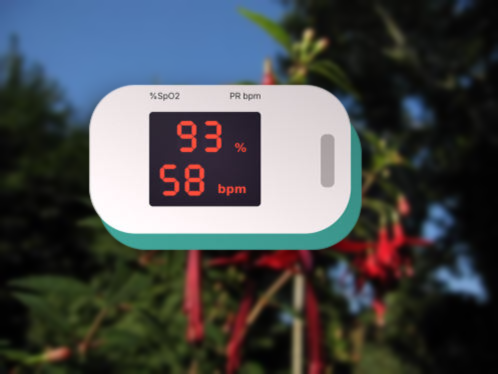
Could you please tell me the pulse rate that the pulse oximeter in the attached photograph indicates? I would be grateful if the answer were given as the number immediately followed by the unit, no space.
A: 58bpm
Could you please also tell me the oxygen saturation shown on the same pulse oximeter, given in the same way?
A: 93%
